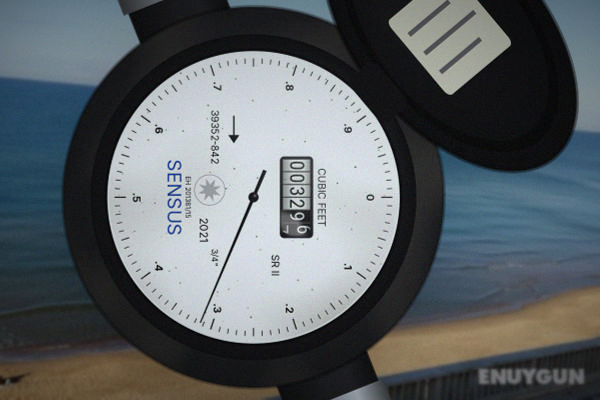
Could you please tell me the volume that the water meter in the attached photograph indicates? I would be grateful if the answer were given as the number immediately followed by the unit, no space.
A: 3296.31ft³
